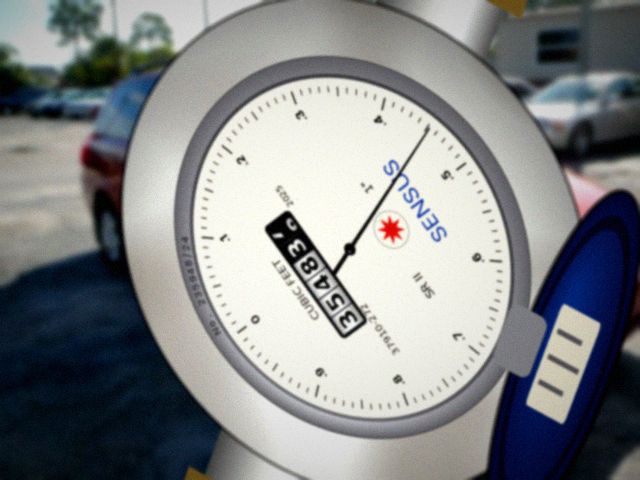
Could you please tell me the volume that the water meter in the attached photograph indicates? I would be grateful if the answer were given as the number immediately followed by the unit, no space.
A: 354837.45ft³
